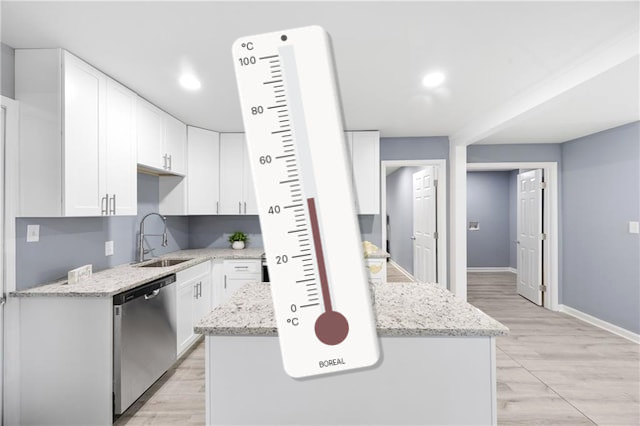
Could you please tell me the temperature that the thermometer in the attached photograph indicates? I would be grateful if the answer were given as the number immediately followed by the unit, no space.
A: 42°C
